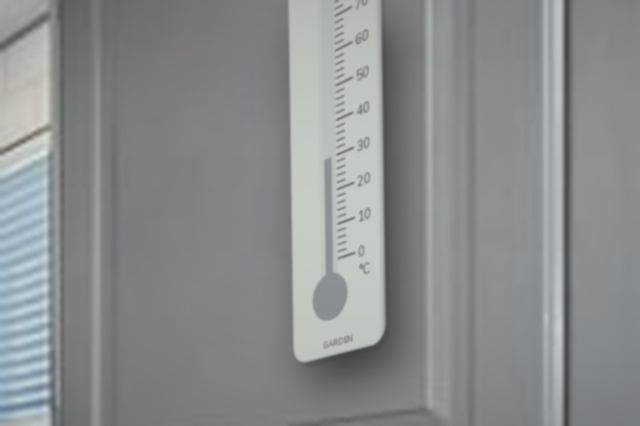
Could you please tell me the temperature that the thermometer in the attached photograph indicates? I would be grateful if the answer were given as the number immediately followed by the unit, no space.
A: 30°C
